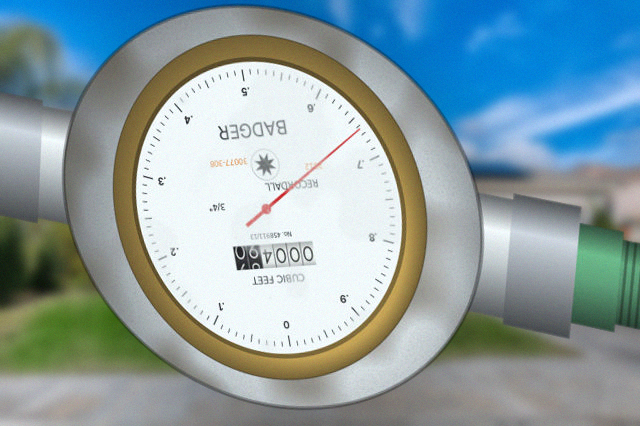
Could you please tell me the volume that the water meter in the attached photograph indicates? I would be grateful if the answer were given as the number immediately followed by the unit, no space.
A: 489.66ft³
